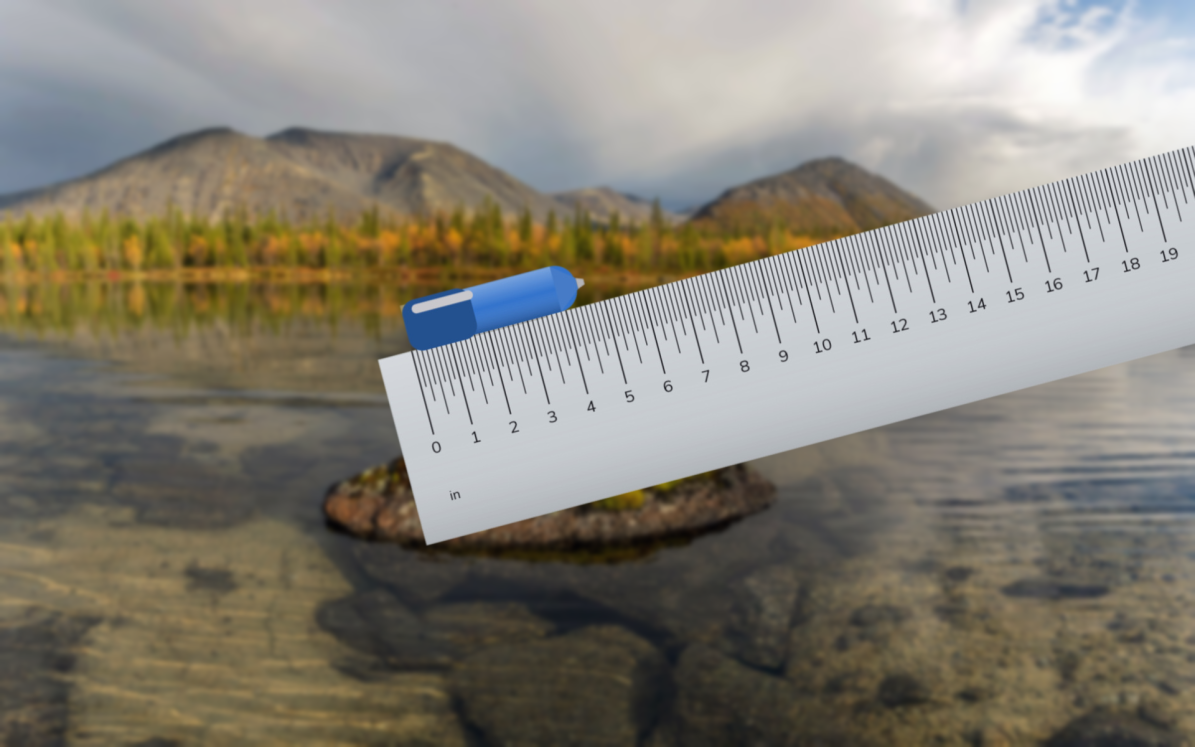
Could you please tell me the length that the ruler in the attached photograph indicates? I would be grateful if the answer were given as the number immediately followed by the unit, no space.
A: 4.625in
